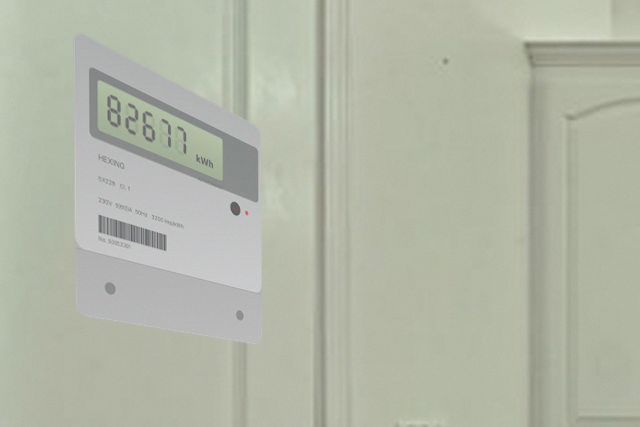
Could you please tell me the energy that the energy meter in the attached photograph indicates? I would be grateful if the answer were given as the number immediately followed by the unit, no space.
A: 82677kWh
